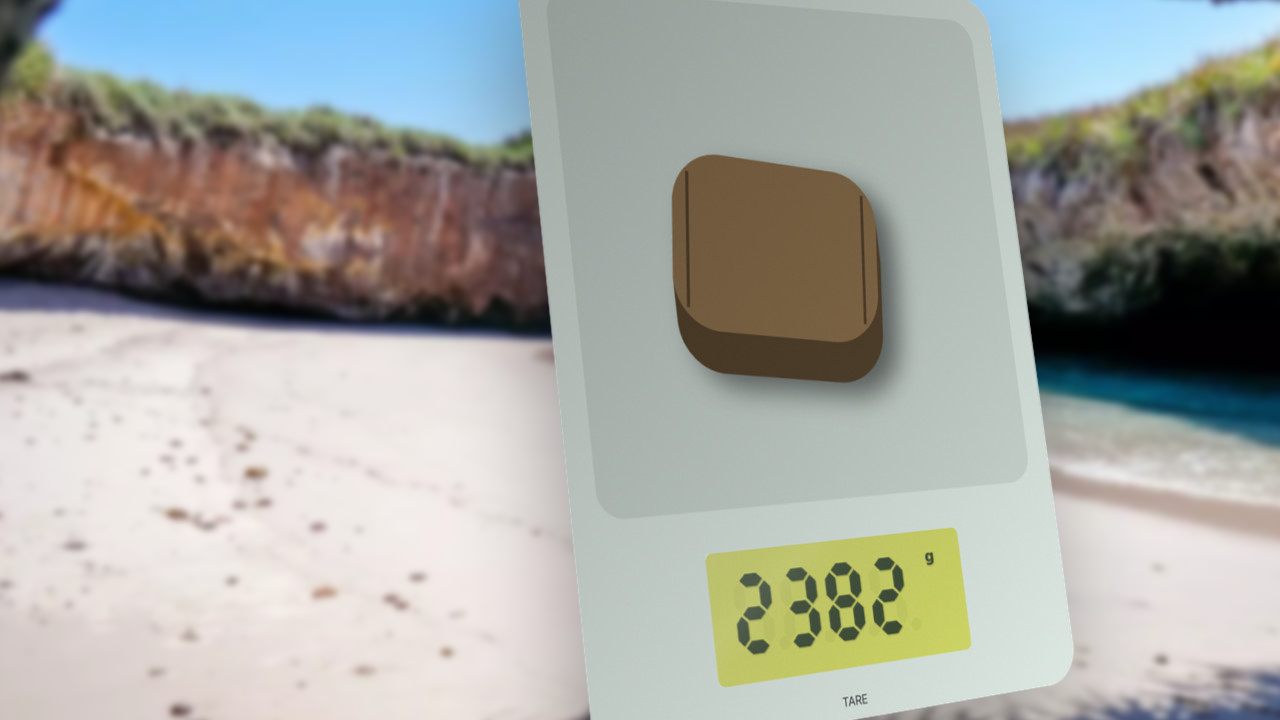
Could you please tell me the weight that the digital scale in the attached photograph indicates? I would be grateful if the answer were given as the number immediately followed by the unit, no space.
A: 2382g
